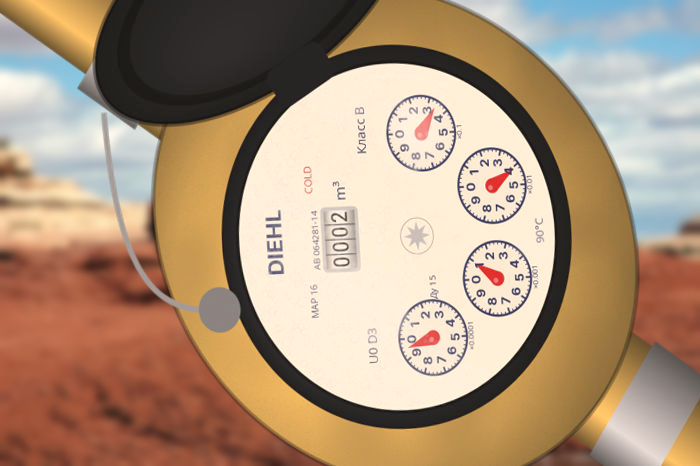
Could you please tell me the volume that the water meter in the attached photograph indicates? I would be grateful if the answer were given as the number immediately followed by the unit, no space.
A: 2.3409m³
